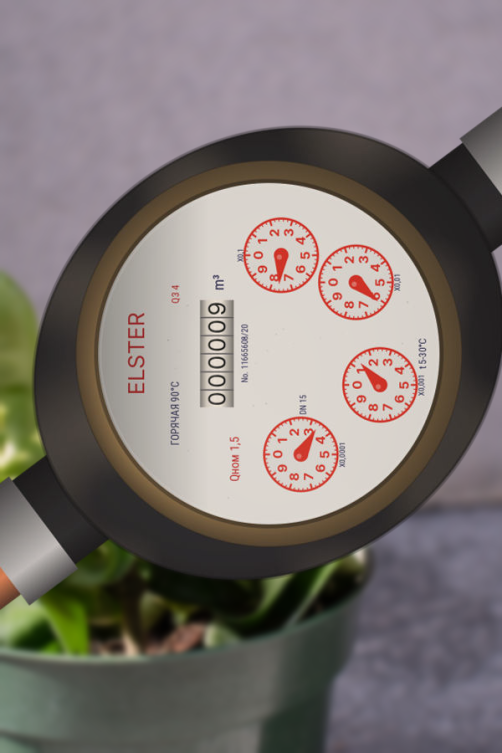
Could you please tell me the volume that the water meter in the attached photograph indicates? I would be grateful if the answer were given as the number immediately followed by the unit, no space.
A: 9.7613m³
